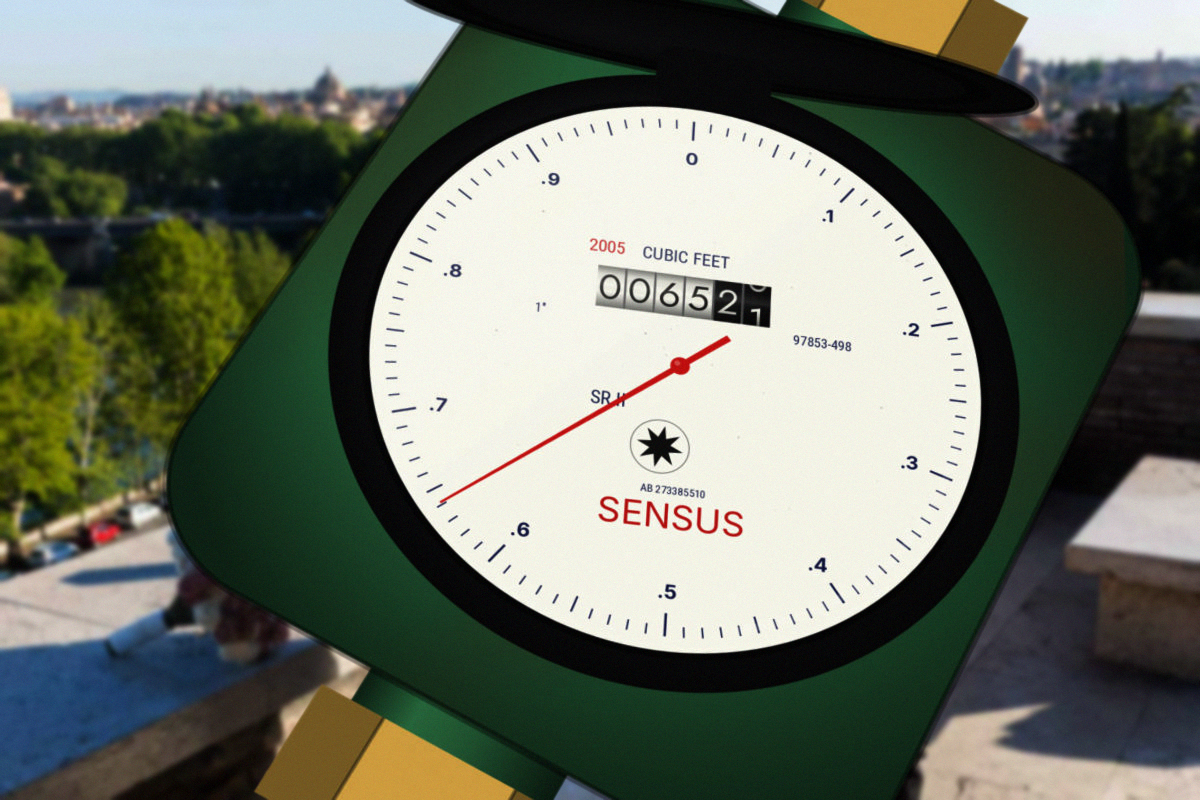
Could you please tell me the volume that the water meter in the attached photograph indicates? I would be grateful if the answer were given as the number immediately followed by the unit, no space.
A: 6520.64ft³
